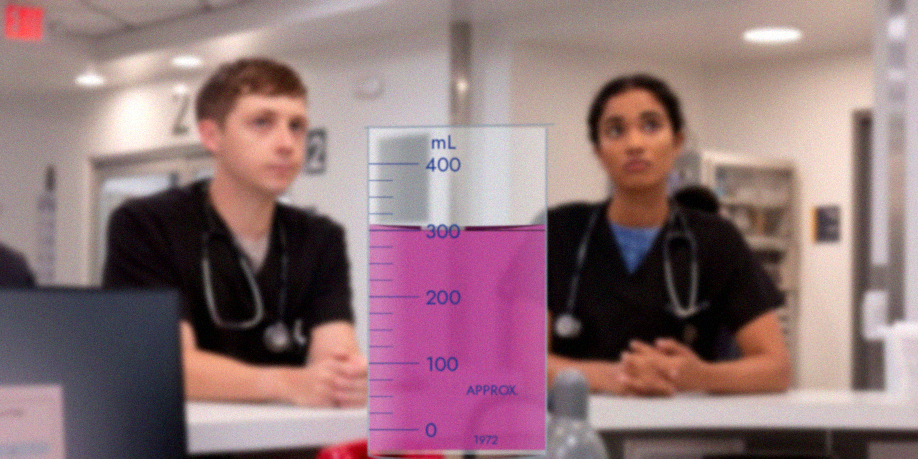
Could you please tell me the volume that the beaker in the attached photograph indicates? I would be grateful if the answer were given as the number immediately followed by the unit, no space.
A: 300mL
